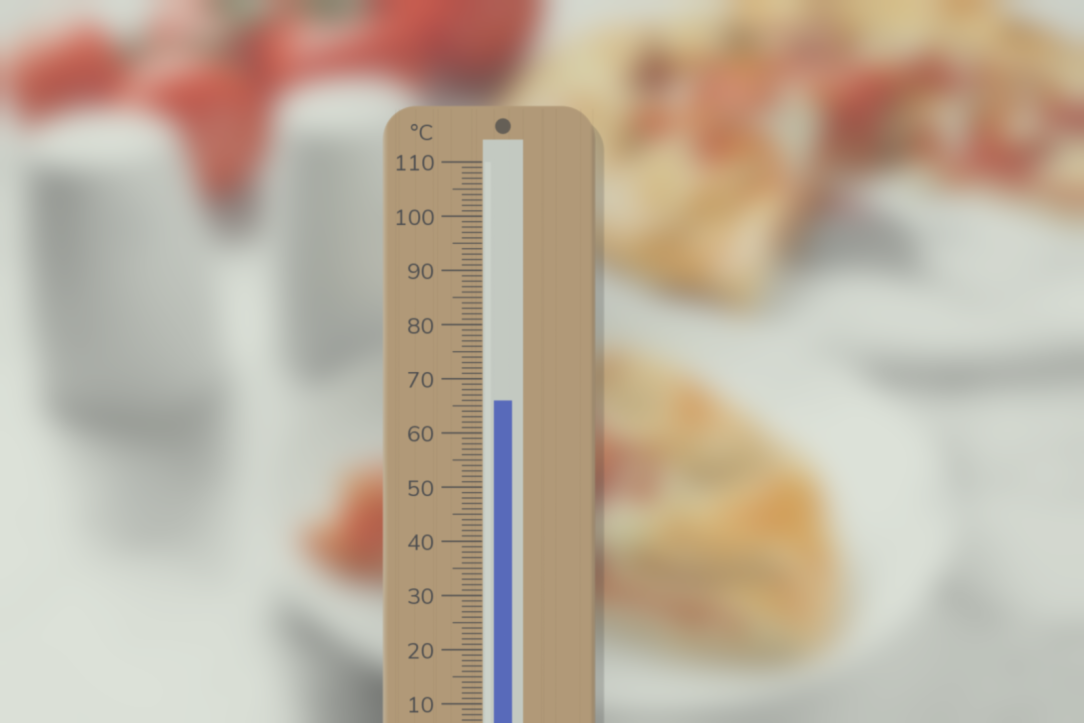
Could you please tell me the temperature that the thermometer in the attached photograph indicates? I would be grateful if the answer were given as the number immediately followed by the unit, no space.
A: 66°C
